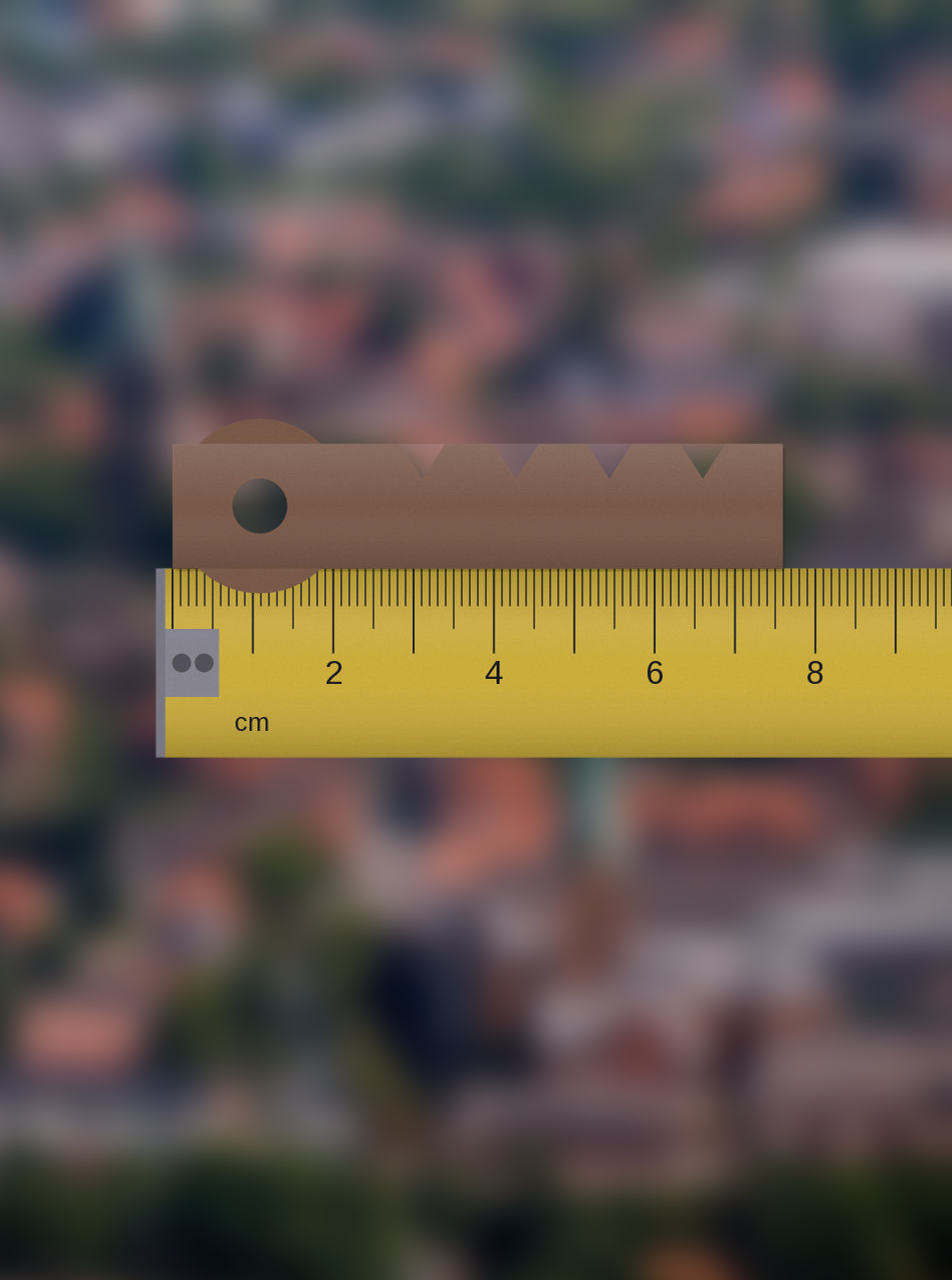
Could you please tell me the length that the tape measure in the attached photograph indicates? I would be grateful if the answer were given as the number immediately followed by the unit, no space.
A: 7.6cm
